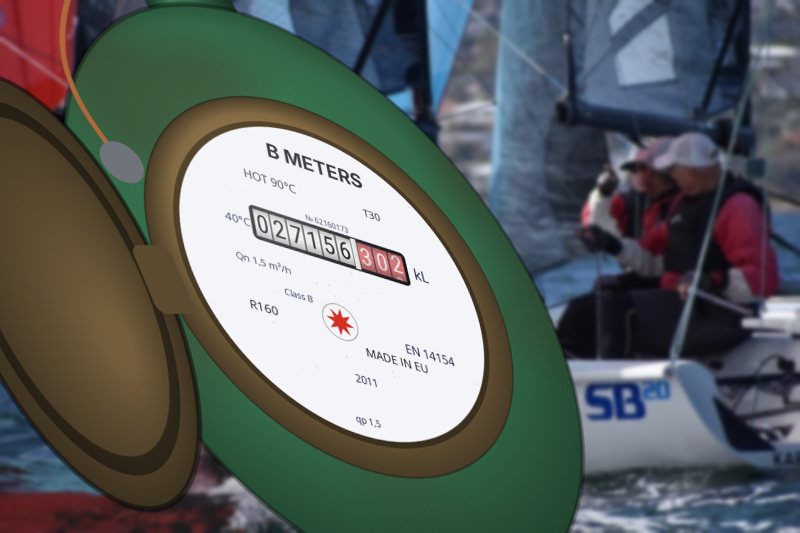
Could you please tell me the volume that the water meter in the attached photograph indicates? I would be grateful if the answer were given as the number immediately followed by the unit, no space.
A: 27156.302kL
